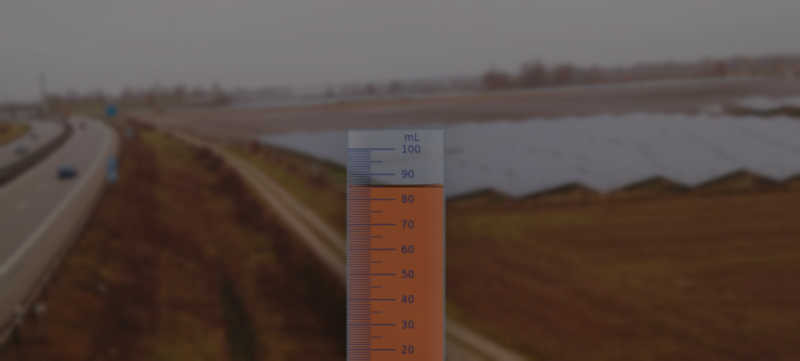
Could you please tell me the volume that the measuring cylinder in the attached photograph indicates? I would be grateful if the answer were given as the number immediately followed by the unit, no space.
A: 85mL
